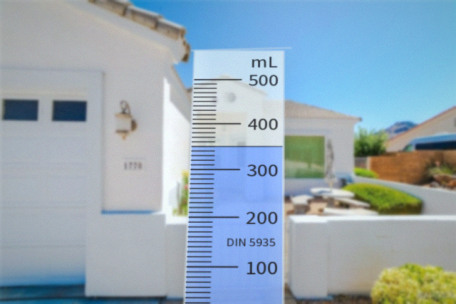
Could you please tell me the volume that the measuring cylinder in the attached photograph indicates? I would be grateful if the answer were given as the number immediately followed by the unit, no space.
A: 350mL
